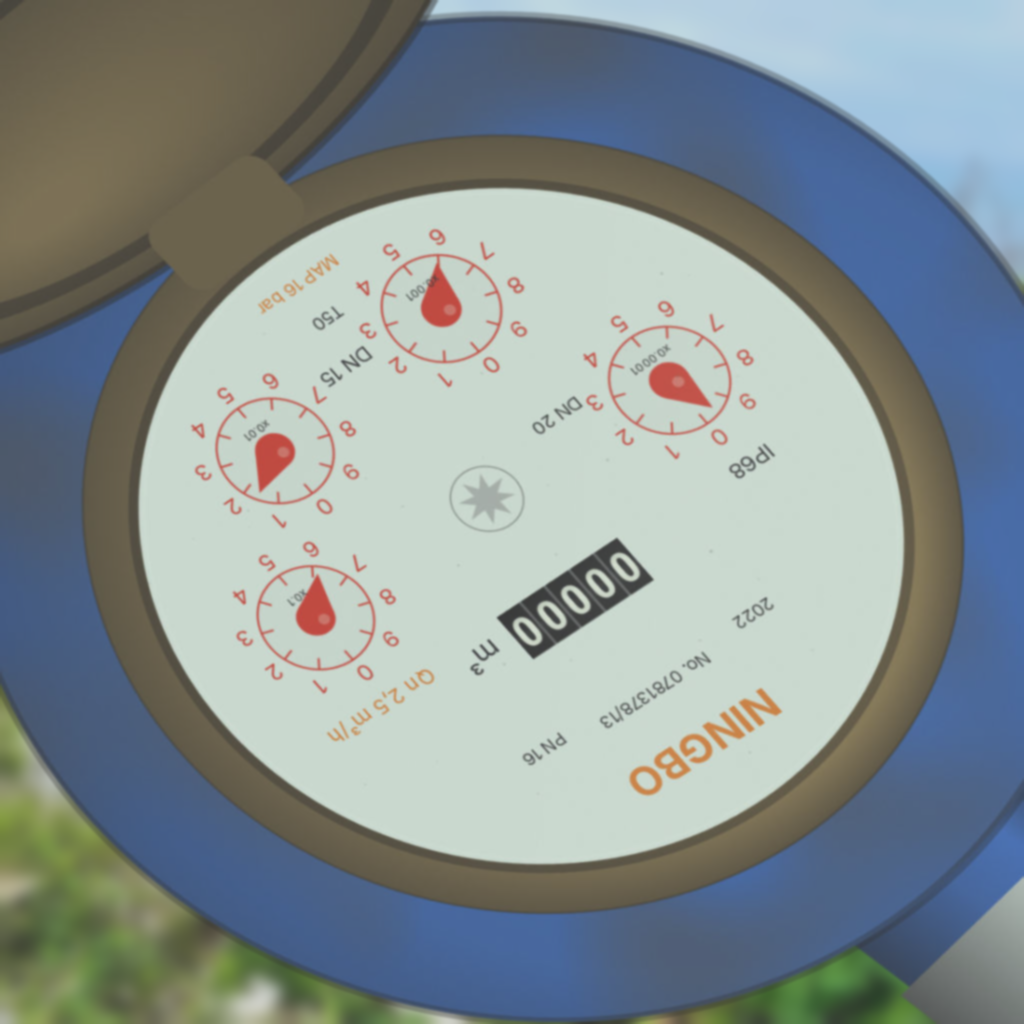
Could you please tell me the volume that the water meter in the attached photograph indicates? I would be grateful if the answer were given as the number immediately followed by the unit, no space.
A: 0.6159m³
